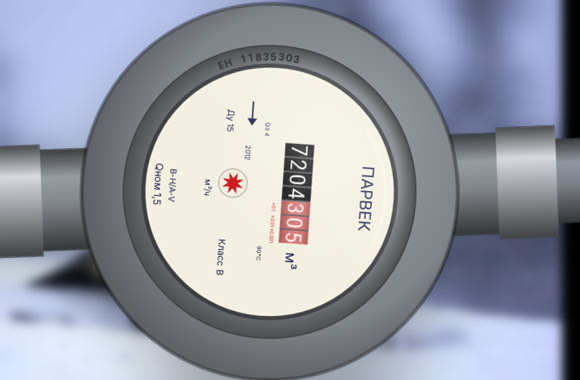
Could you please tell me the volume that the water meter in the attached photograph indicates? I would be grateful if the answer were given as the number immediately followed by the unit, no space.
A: 7204.305m³
